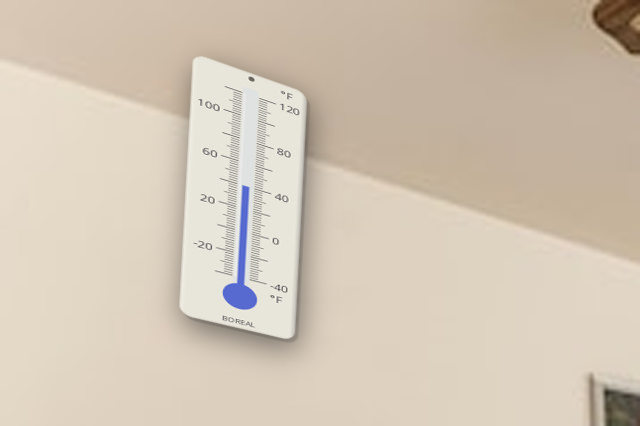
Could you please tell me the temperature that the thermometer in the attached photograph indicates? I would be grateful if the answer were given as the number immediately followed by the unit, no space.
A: 40°F
